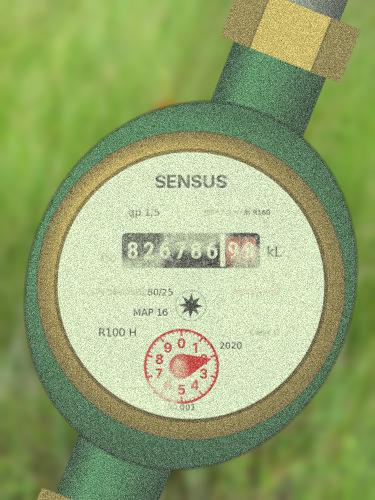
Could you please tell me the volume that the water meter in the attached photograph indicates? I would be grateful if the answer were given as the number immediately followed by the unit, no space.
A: 826786.992kL
